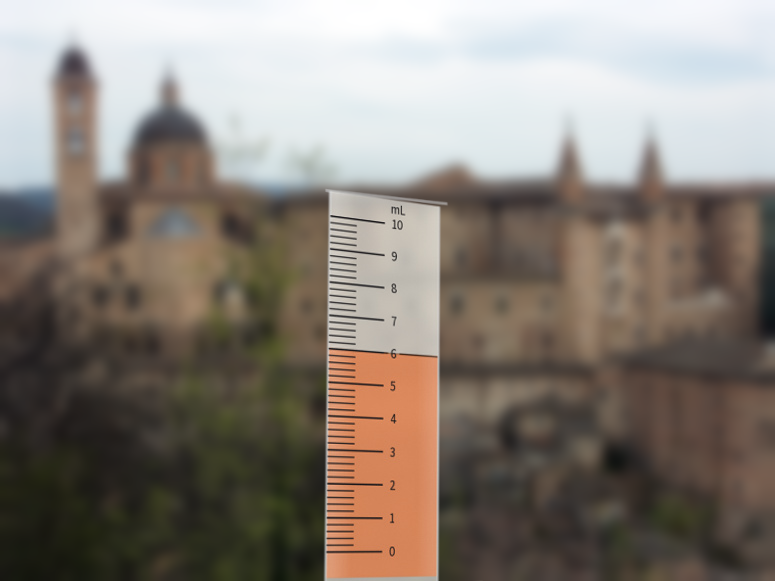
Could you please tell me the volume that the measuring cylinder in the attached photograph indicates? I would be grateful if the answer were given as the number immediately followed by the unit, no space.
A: 6mL
